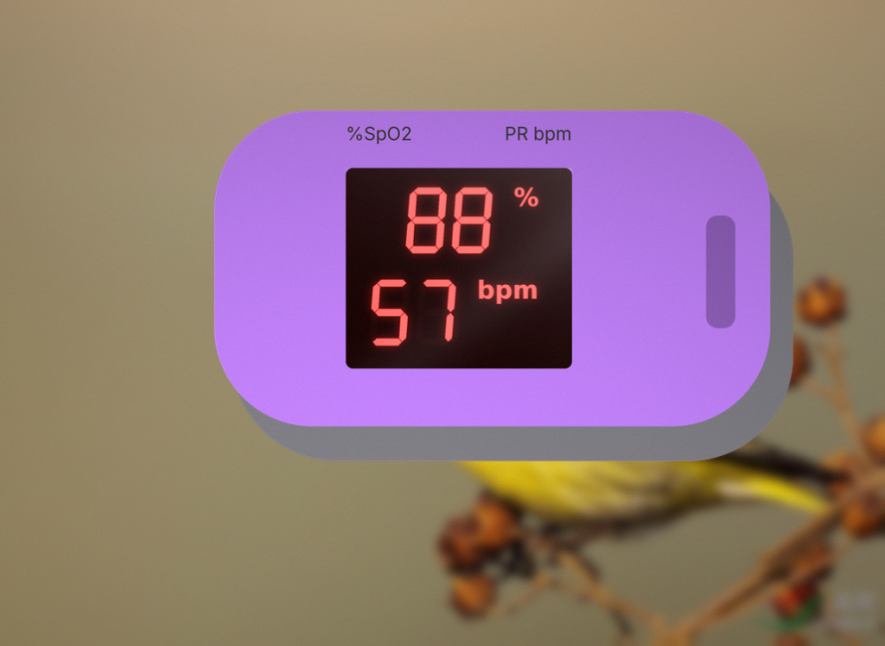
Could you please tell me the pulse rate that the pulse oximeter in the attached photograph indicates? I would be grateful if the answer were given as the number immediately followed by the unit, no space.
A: 57bpm
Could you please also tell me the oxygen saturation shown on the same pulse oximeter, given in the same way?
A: 88%
